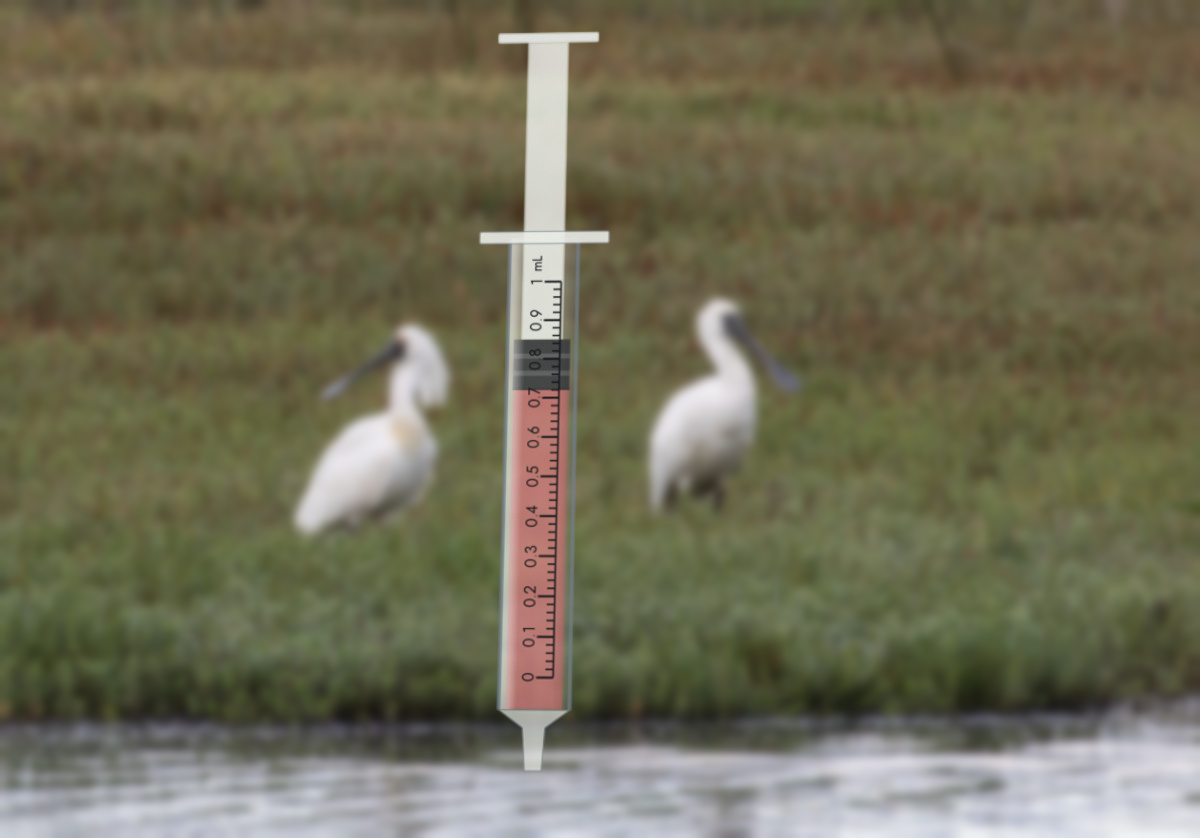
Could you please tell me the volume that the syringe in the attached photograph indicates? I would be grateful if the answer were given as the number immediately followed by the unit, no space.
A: 0.72mL
